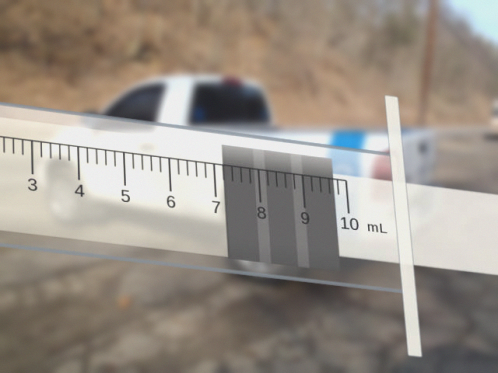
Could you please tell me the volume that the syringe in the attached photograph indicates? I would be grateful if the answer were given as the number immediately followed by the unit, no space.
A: 7.2mL
